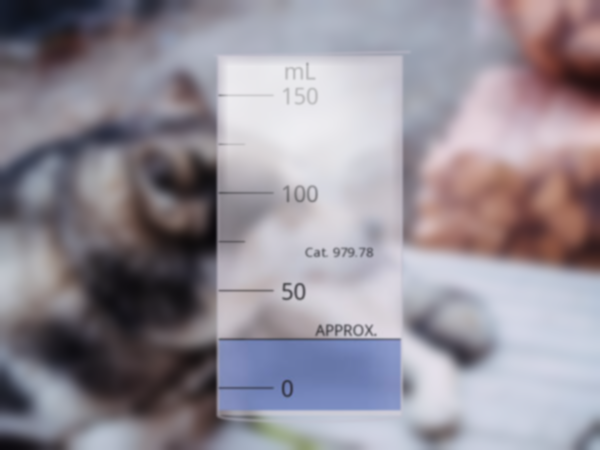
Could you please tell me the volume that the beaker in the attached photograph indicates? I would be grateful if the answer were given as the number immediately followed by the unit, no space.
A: 25mL
